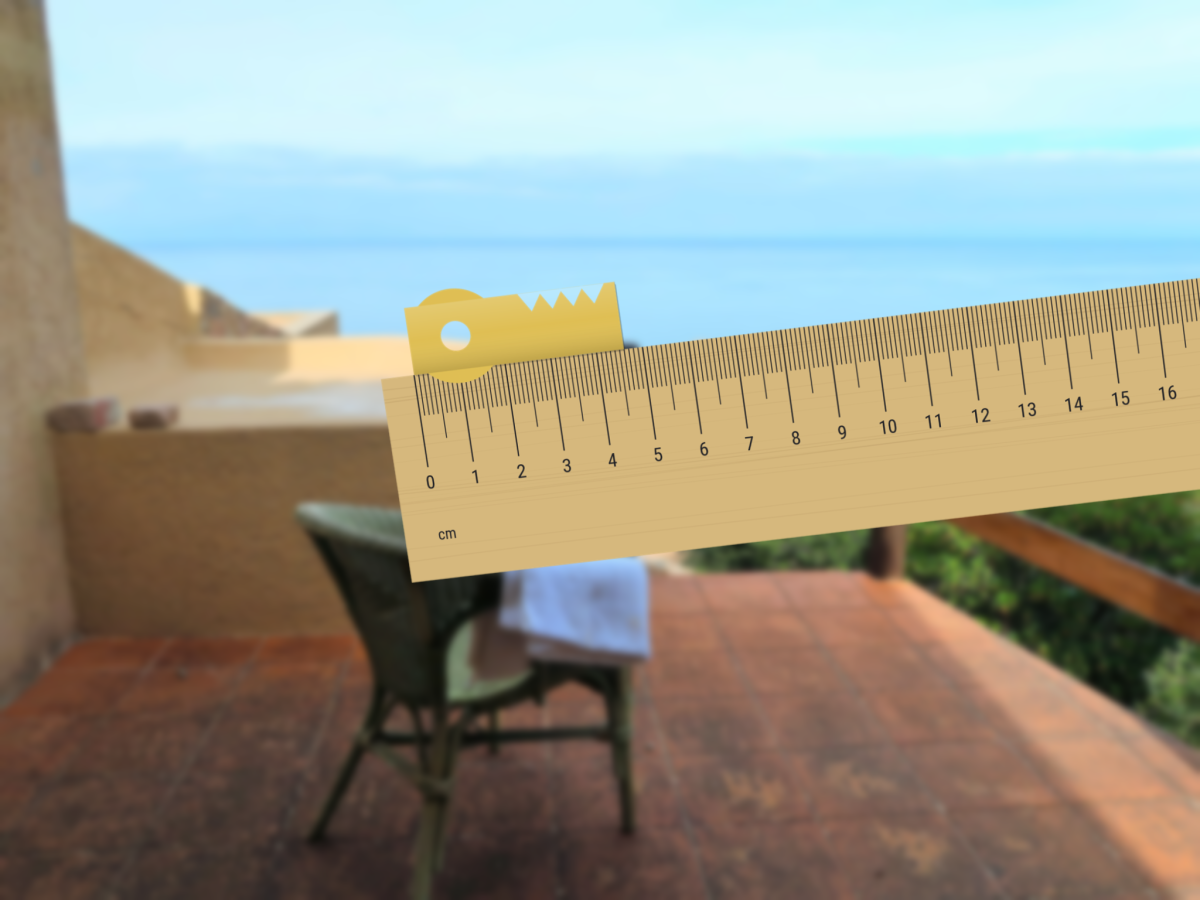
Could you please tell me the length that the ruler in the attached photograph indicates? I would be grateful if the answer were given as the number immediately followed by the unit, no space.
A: 4.6cm
